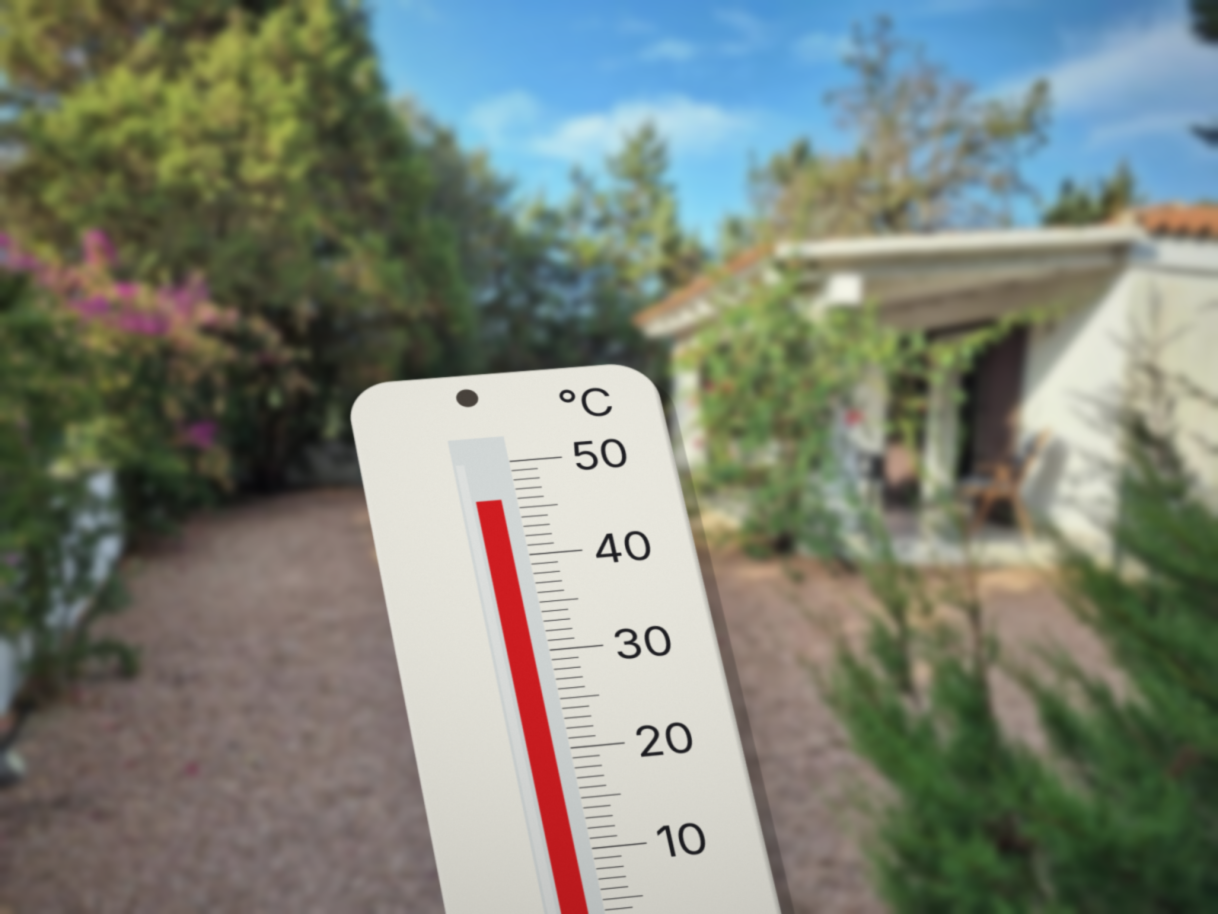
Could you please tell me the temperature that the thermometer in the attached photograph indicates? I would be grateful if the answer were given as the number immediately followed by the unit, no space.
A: 46°C
